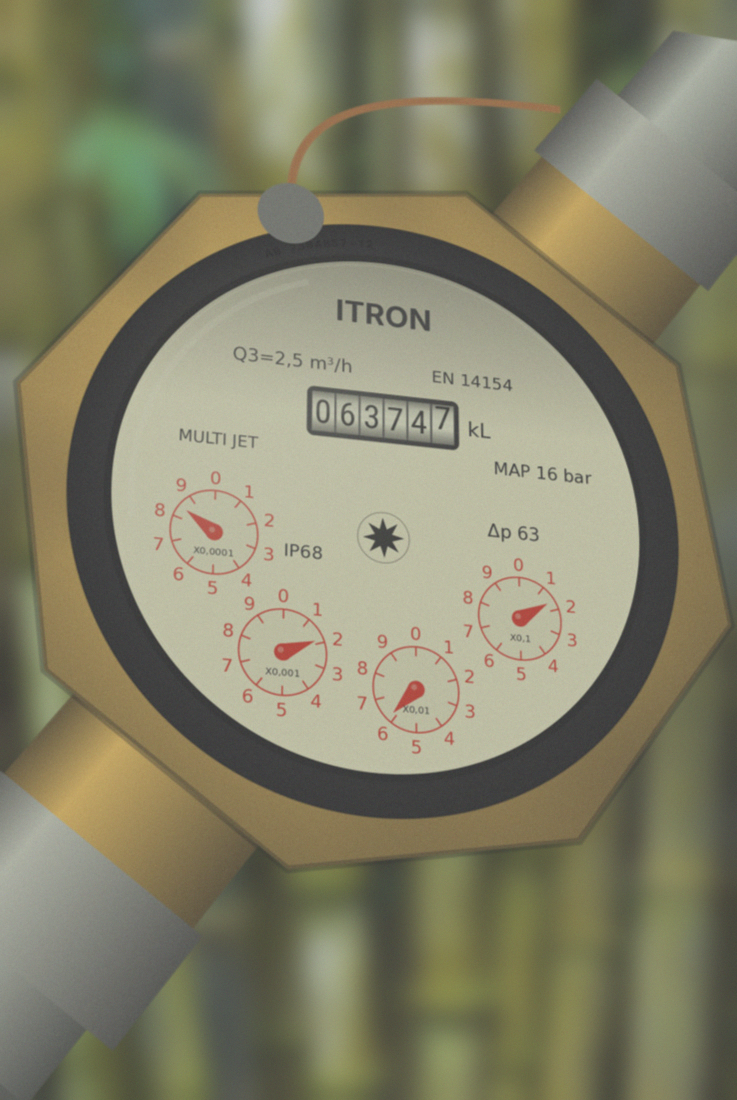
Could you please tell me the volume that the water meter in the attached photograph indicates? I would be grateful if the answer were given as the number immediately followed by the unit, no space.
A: 63747.1618kL
